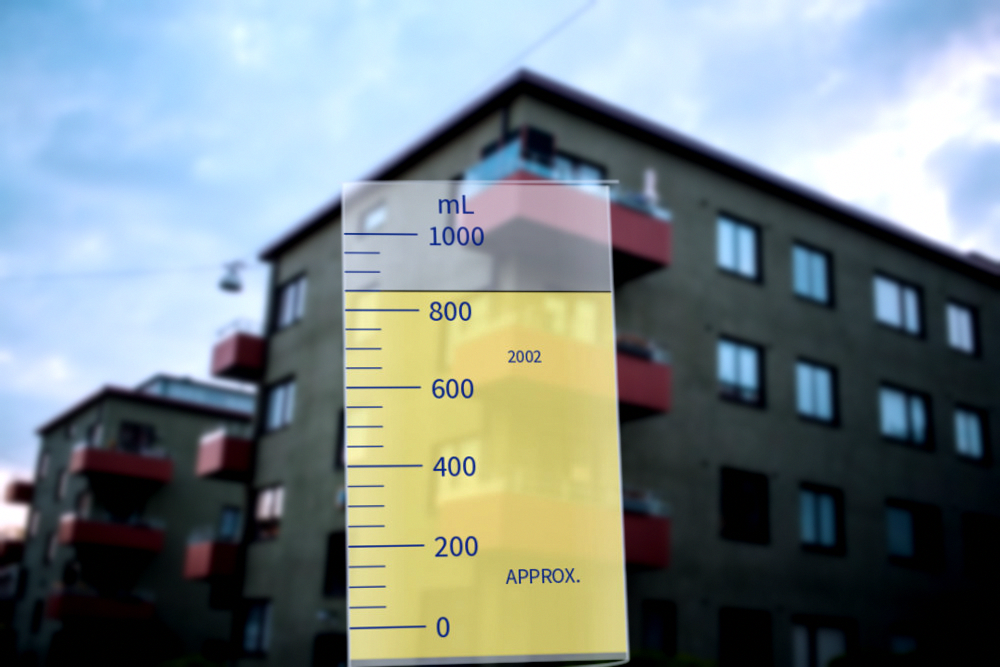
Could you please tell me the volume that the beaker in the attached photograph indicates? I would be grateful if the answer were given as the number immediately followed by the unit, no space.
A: 850mL
